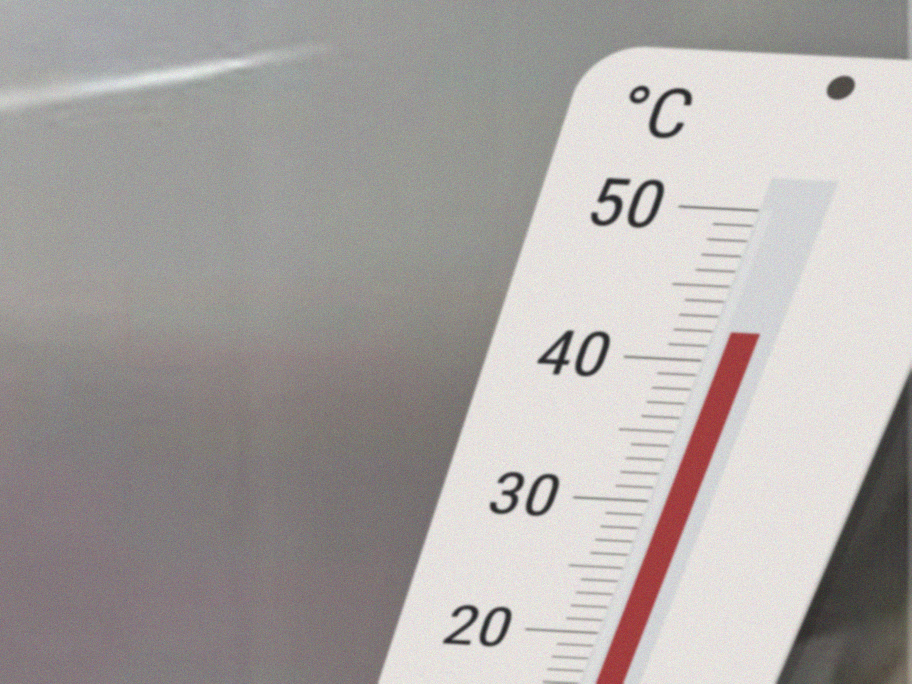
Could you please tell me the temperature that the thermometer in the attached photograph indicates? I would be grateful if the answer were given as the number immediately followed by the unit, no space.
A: 42°C
